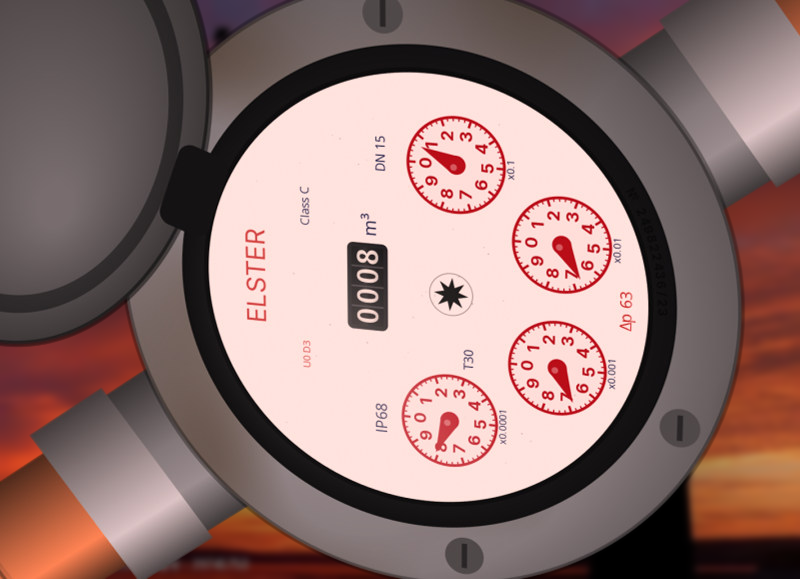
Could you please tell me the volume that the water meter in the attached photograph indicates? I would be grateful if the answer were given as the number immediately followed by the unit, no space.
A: 8.0668m³
